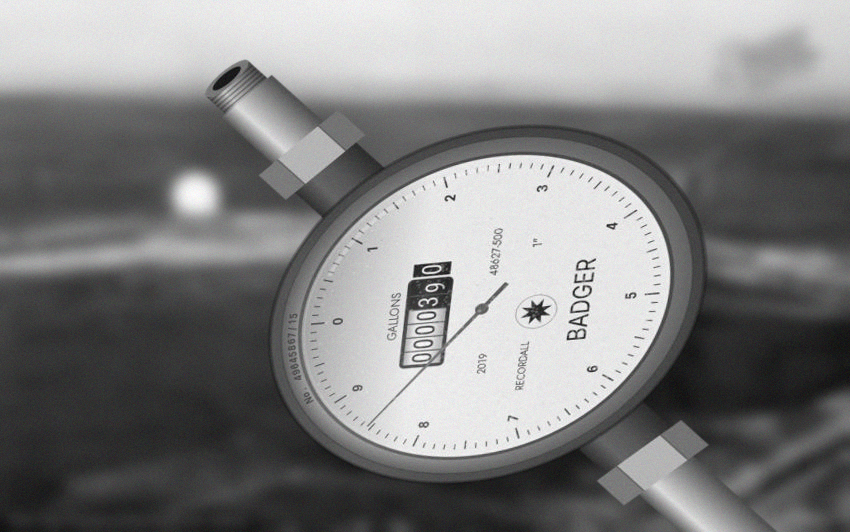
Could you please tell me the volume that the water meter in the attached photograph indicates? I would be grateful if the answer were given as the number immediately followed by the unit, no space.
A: 388.5gal
